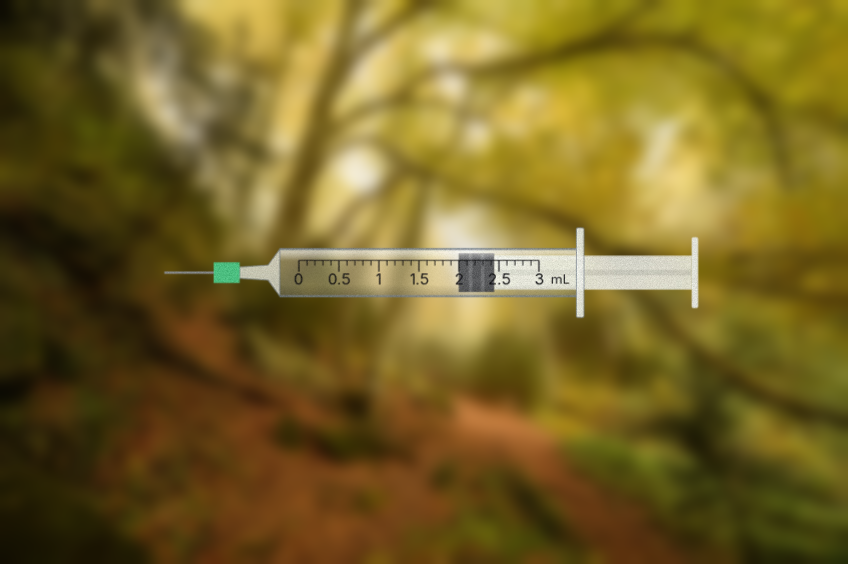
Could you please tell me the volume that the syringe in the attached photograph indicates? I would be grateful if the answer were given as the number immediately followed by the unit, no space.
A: 2mL
